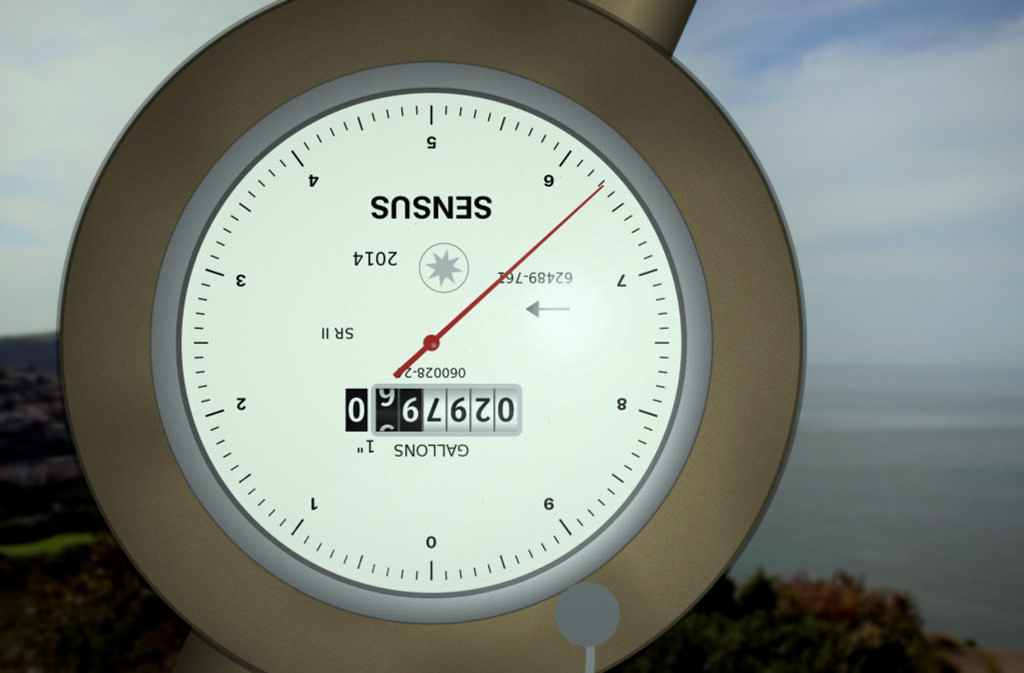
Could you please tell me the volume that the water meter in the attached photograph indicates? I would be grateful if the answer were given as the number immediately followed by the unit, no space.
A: 297956.3gal
